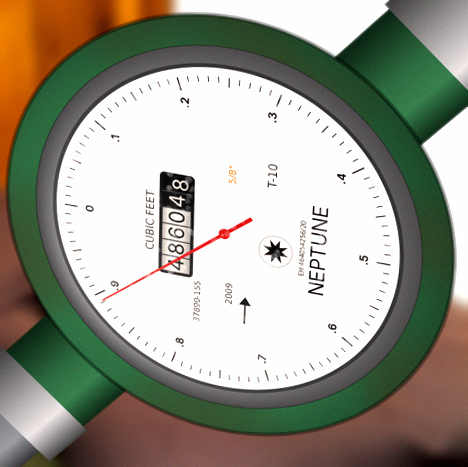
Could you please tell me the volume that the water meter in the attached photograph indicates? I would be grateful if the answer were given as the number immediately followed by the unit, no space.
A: 486047.89ft³
